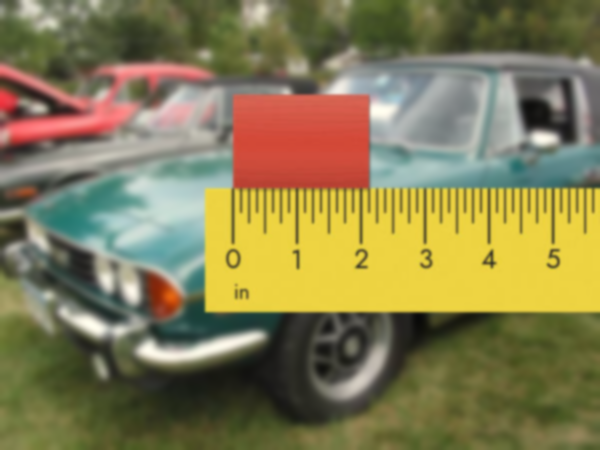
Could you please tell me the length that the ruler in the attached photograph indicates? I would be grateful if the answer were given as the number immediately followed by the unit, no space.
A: 2.125in
